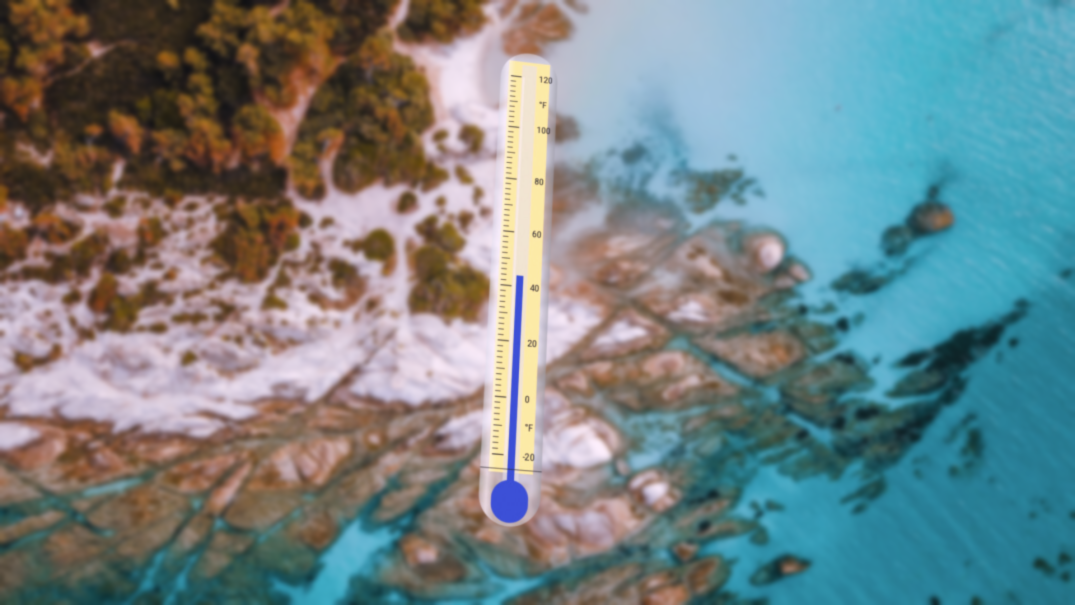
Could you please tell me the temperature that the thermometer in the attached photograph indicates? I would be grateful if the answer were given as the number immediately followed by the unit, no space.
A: 44°F
